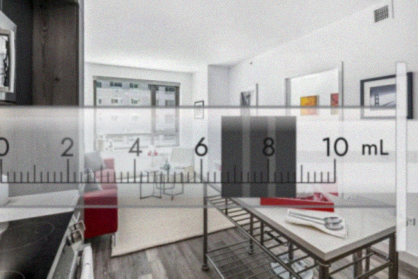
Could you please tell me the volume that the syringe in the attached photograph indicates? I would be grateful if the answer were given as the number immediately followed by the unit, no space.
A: 6.6mL
